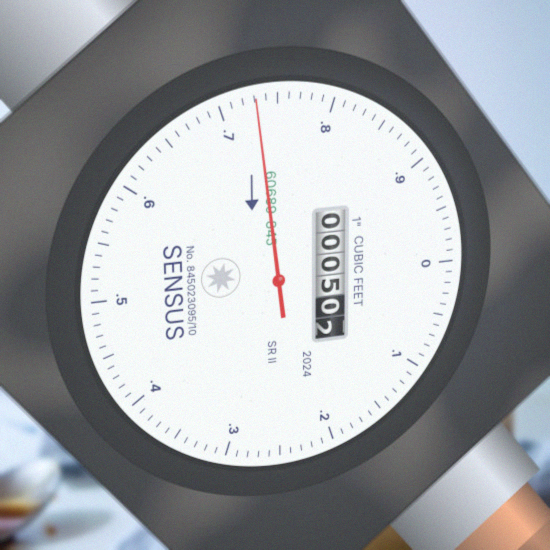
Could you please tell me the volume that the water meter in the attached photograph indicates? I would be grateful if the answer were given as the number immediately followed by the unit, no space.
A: 501.73ft³
